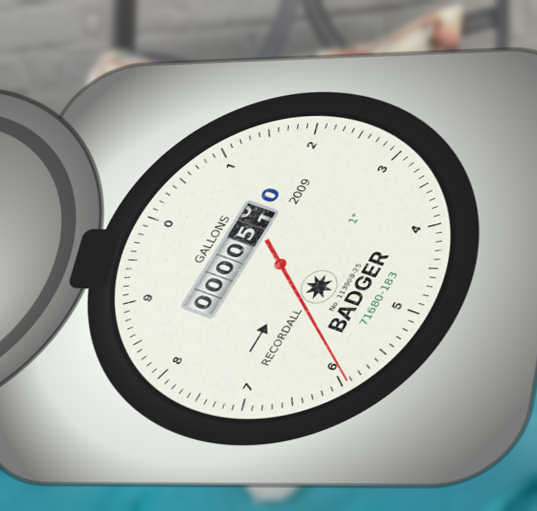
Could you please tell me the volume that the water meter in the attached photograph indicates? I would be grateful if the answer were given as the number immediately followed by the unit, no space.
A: 505.9gal
